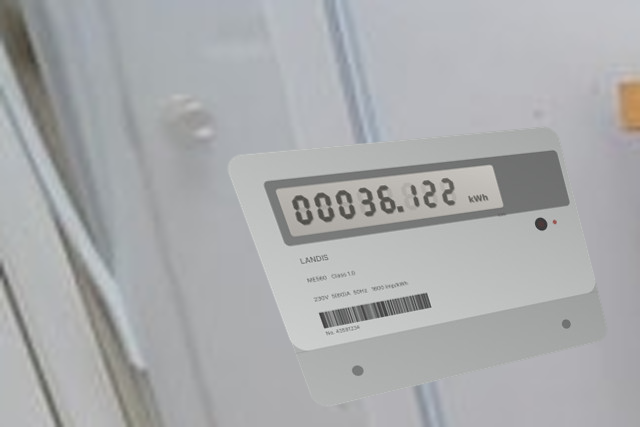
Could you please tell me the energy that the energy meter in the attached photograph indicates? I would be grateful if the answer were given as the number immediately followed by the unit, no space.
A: 36.122kWh
